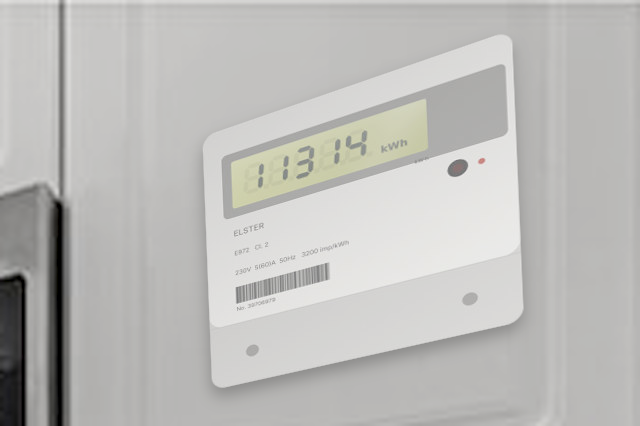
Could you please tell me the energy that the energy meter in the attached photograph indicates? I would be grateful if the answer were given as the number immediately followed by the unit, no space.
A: 11314kWh
